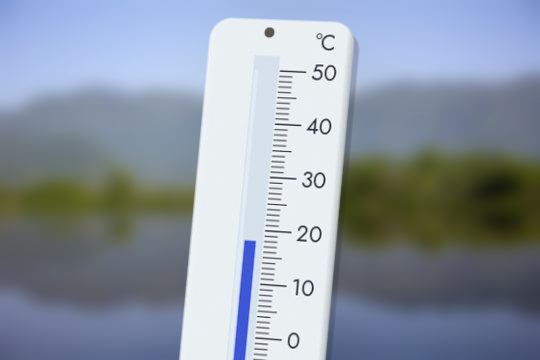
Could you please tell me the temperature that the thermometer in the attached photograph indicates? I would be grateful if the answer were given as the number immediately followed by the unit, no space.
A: 18°C
